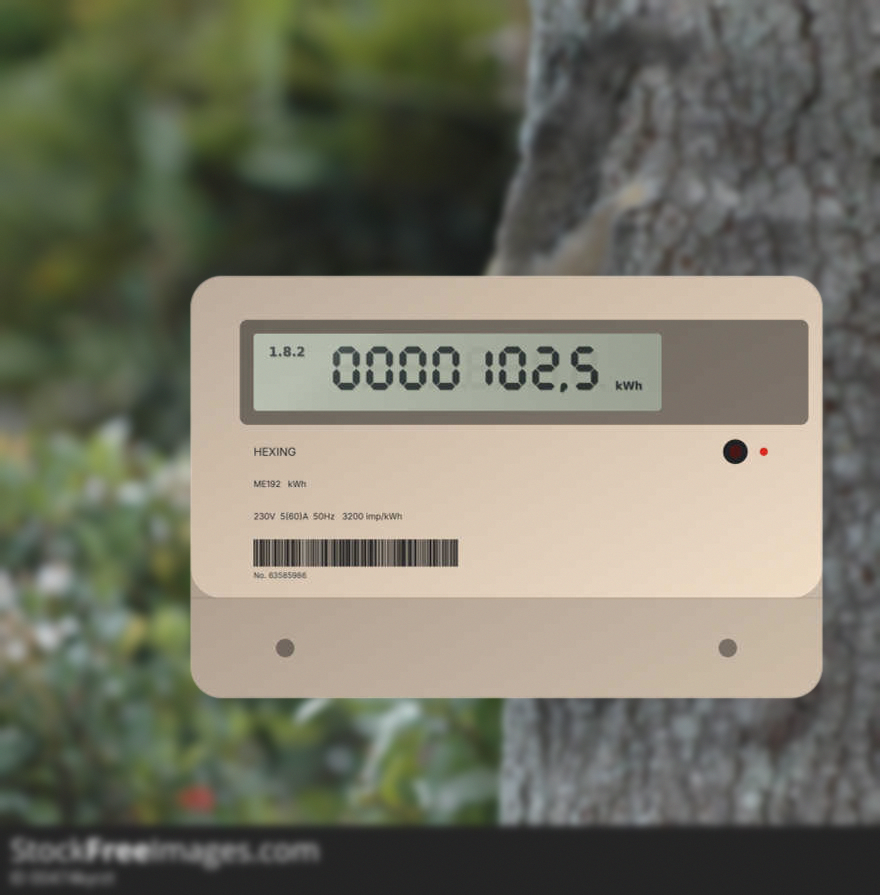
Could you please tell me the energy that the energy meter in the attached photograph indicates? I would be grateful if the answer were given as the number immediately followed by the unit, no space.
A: 102.5kWh
